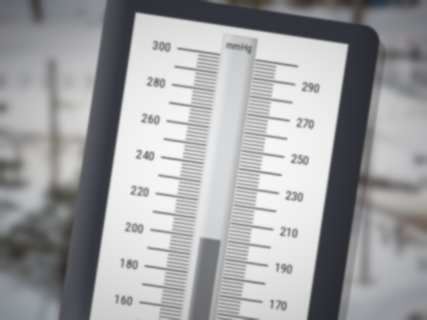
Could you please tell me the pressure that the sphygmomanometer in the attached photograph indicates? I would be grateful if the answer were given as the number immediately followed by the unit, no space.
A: 200mmHg
